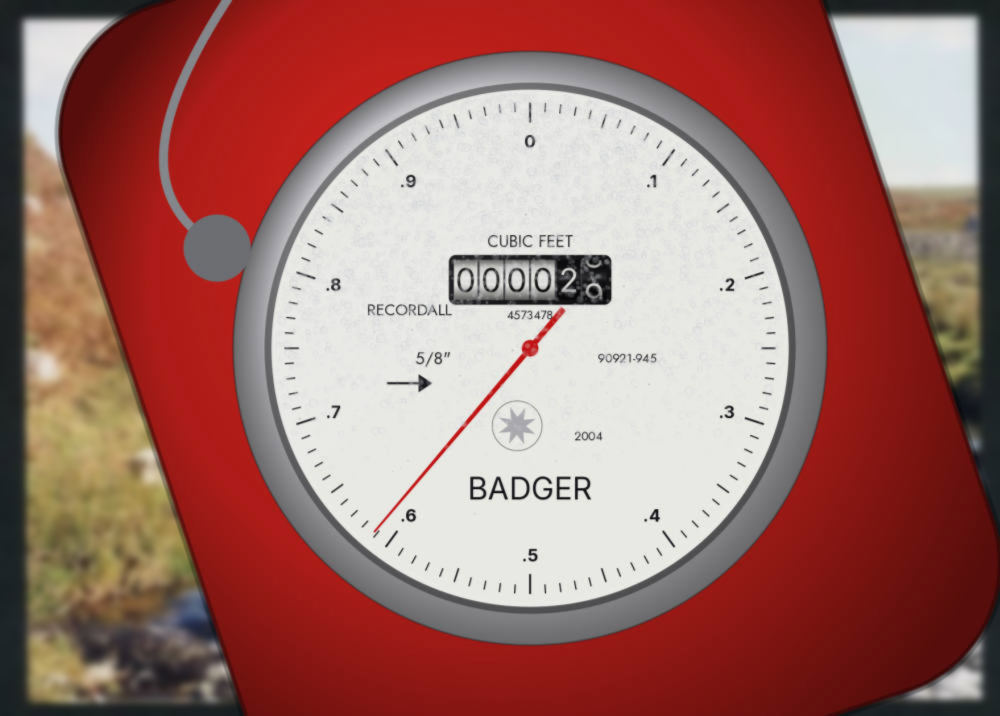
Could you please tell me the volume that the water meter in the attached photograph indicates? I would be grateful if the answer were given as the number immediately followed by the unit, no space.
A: 28.61ft³
